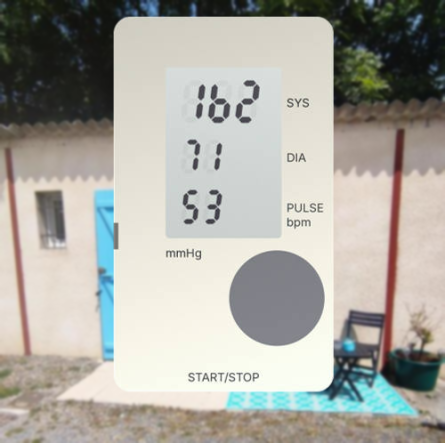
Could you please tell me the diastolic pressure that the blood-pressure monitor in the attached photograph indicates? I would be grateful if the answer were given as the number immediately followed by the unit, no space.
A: 71mmHg
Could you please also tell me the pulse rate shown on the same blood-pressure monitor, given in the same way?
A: 53bpm
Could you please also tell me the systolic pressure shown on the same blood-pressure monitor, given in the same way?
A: 162mmHg
